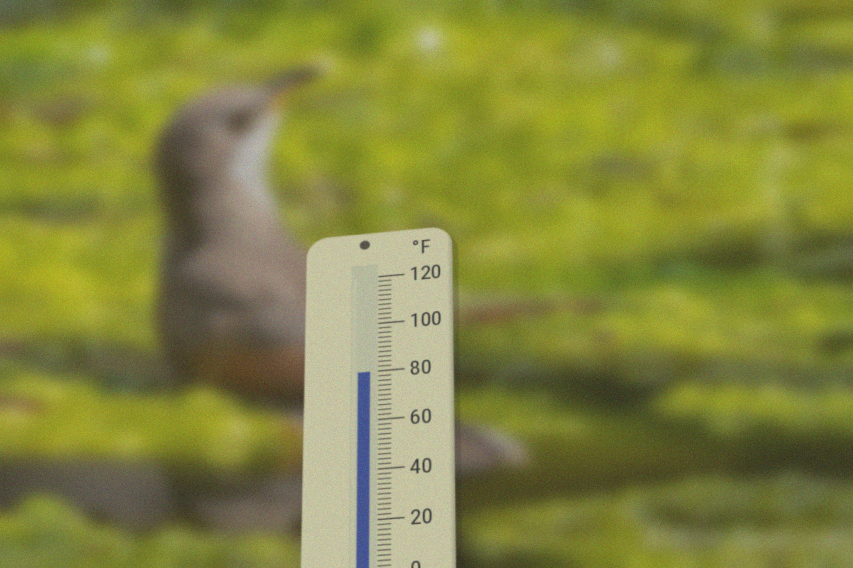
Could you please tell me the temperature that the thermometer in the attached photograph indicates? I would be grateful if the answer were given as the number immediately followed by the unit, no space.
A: 80°F
